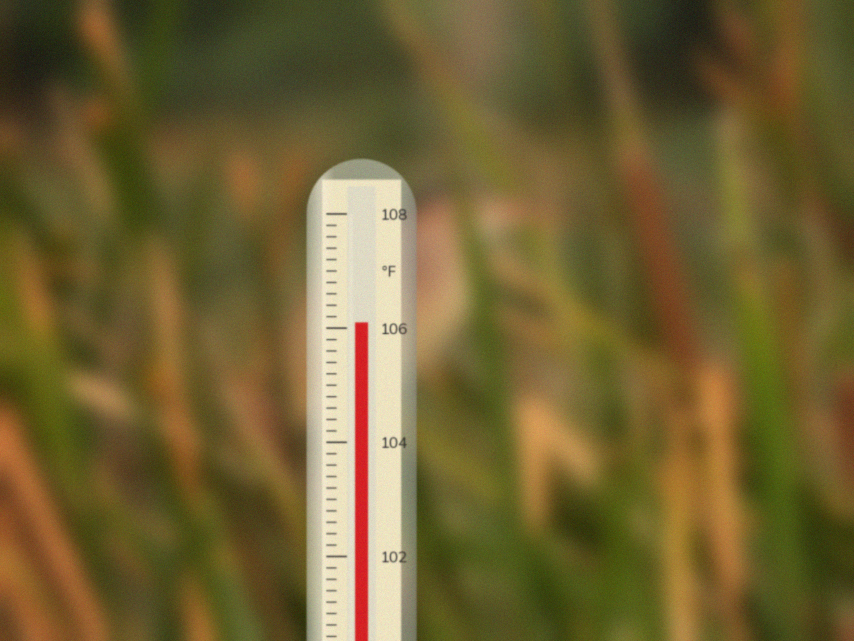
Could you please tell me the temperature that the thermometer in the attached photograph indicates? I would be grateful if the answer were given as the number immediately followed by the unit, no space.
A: 106.1°F
